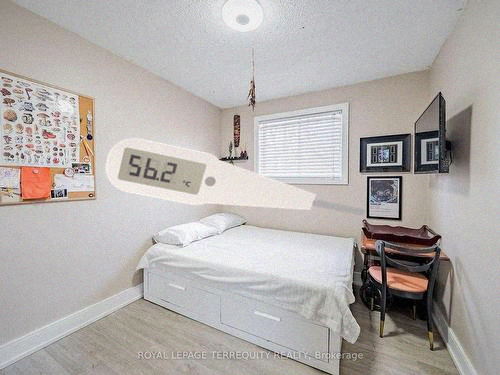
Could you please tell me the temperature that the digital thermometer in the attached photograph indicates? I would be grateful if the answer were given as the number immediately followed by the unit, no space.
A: 56.2°C
